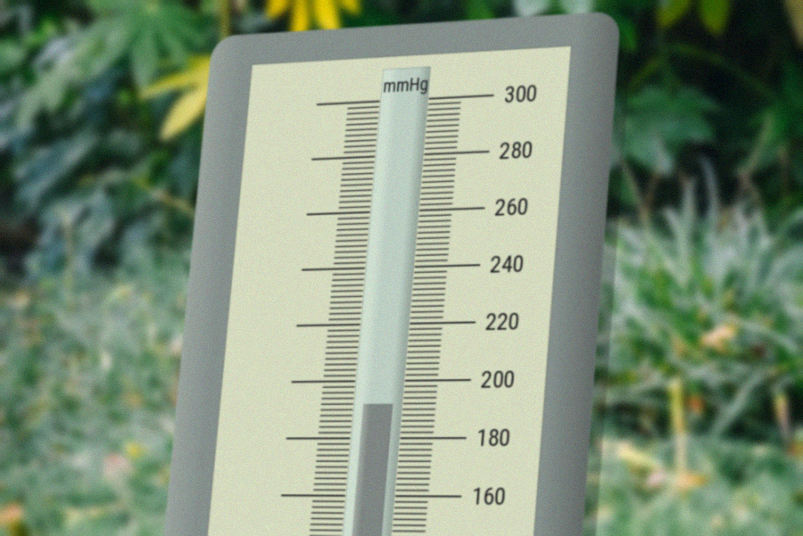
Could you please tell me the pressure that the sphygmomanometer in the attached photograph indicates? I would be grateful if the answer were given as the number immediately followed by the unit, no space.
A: 192mmHg
